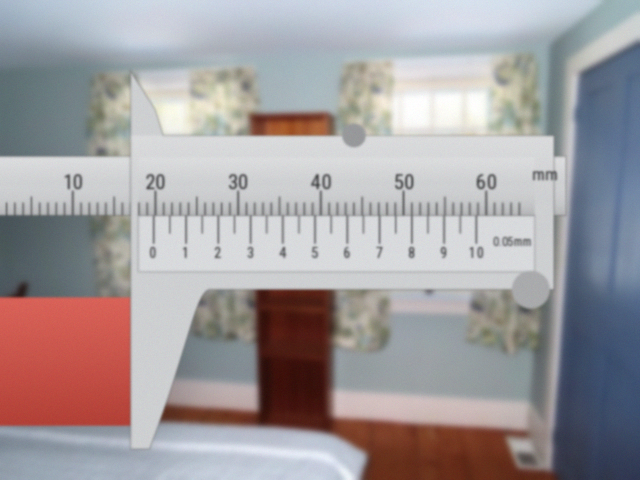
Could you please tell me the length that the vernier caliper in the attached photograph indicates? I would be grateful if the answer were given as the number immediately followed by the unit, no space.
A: 19.8mm
